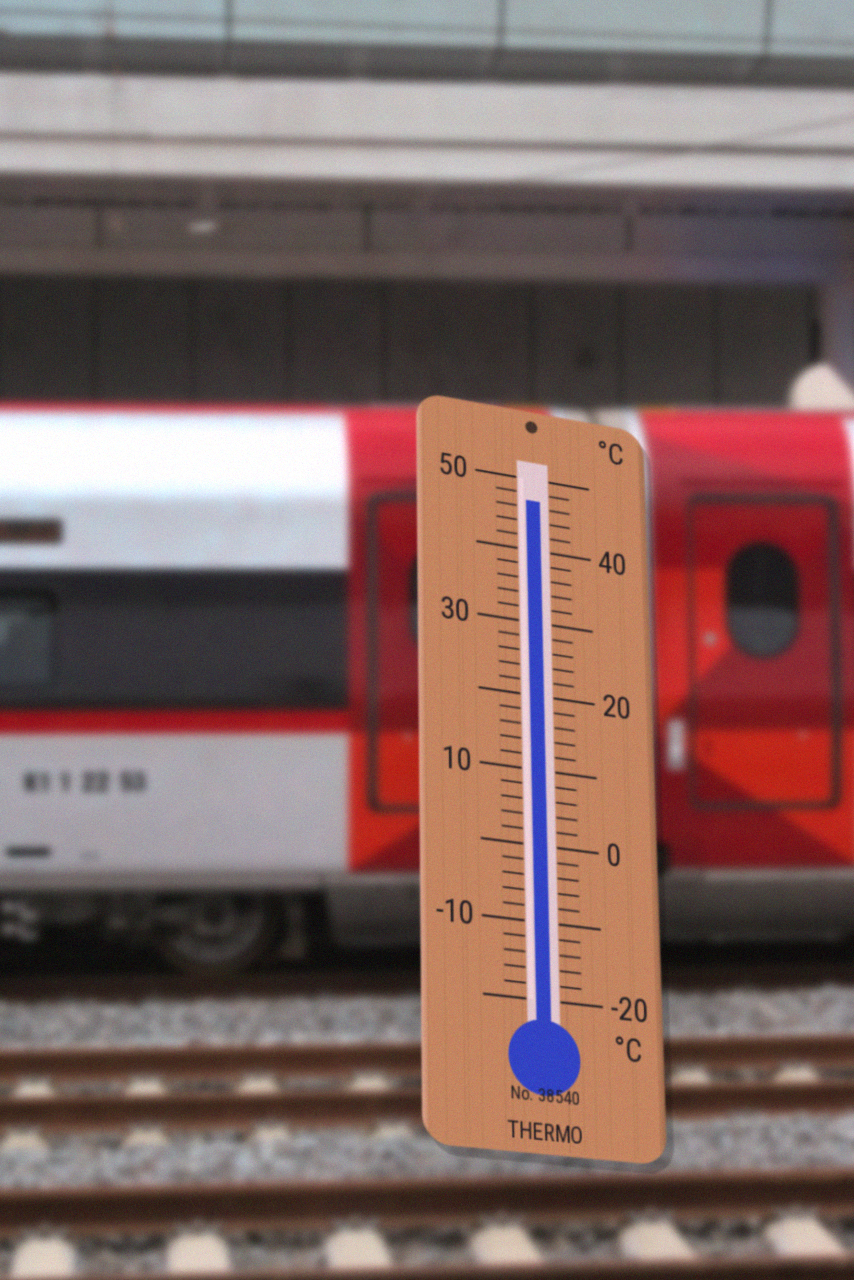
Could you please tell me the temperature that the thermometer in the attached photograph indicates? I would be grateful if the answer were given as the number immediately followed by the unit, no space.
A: 47°C
